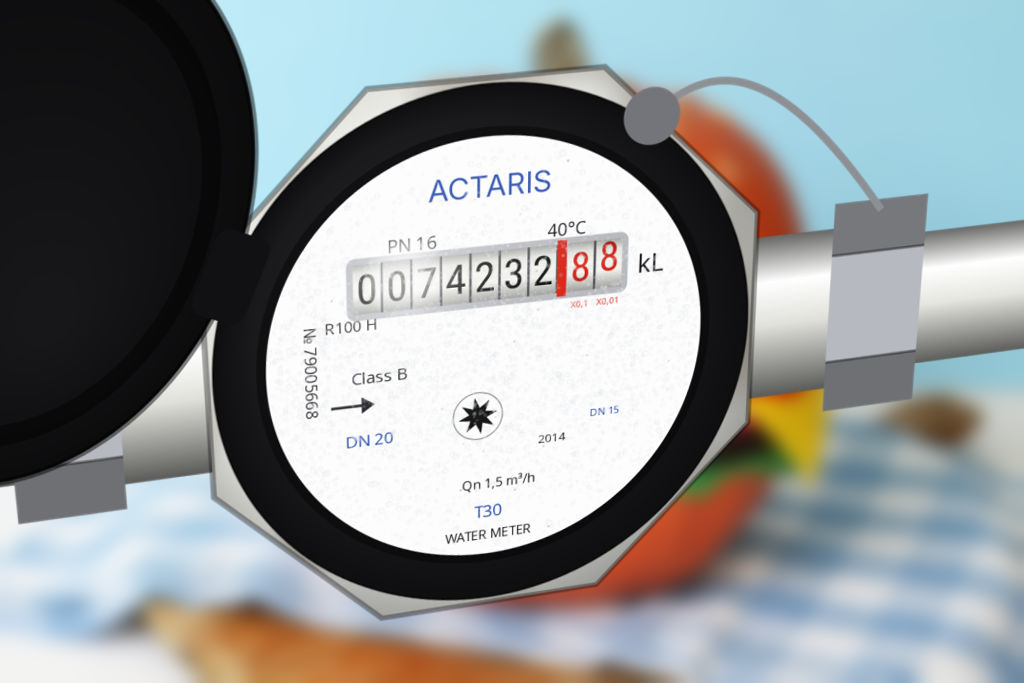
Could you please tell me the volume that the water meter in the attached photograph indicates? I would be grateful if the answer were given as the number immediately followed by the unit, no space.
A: 74232.88kL
